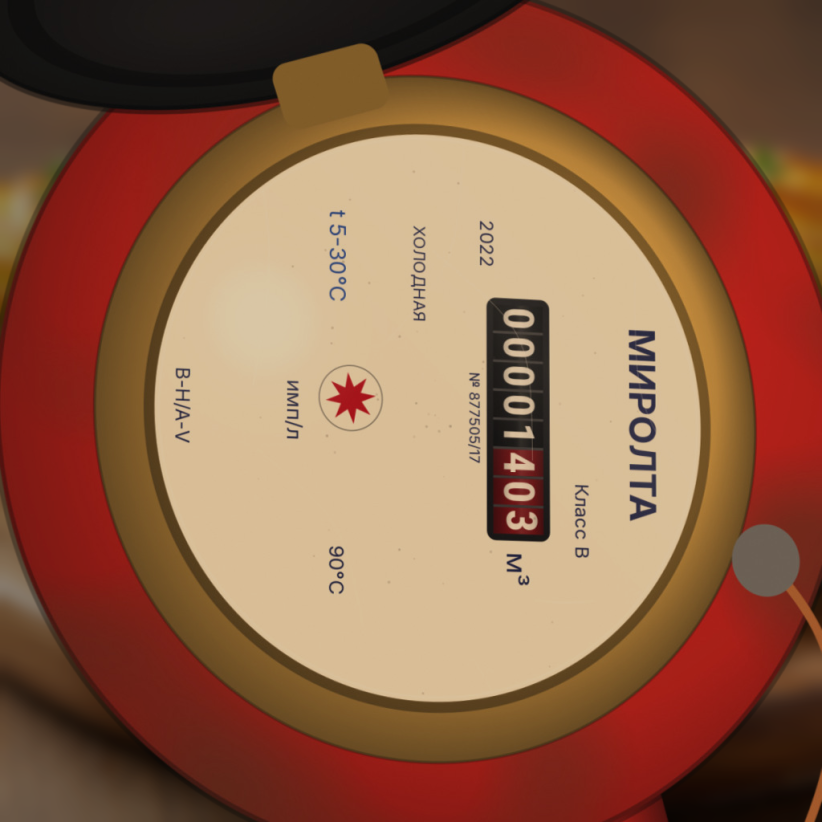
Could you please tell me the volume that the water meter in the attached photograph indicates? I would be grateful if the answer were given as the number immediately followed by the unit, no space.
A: 1.403m³
